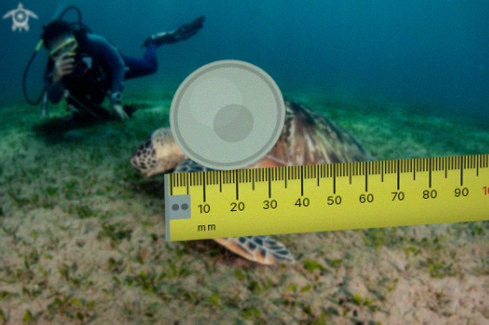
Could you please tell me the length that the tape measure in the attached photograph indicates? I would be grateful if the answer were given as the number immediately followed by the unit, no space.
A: 35mm
